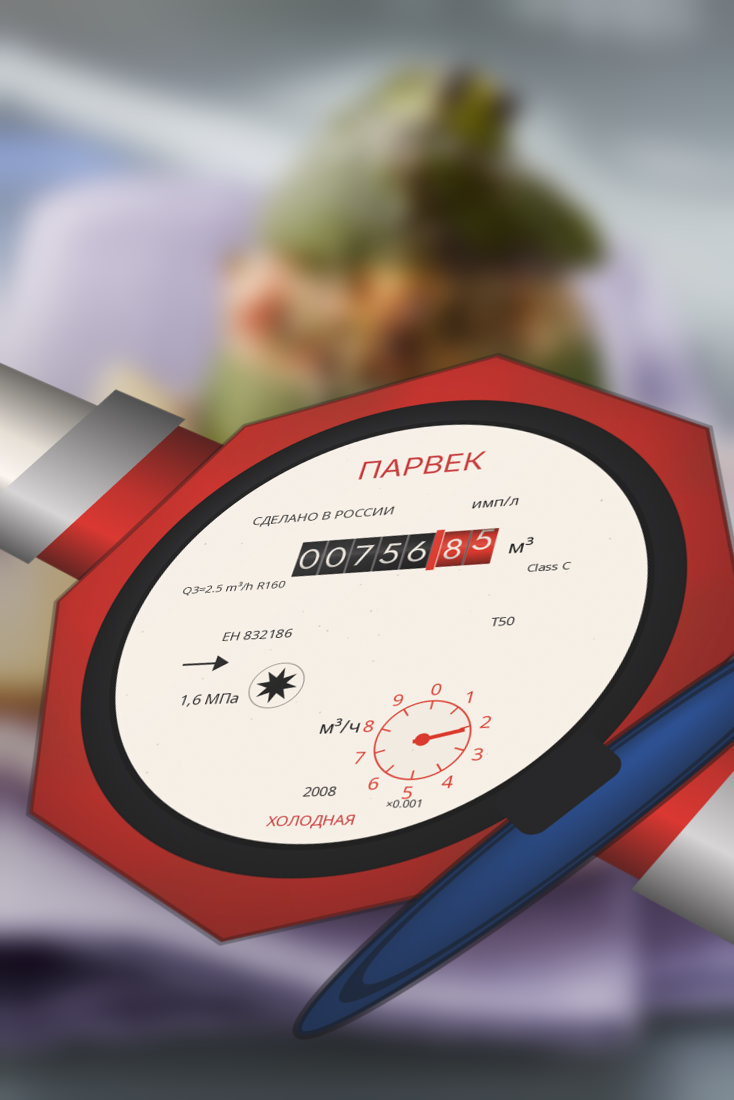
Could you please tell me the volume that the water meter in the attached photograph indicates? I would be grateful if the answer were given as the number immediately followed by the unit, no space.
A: 756.852m³
